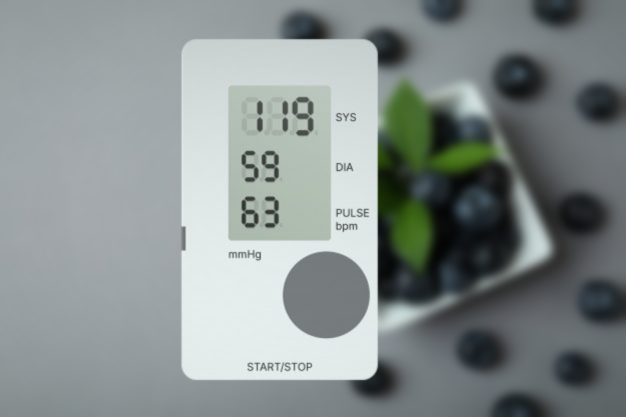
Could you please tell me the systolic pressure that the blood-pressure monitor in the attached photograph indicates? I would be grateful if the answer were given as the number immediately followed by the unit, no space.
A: 119mmHg
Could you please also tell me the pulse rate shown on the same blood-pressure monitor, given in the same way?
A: 63bpm
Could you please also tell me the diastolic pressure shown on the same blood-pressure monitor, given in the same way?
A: 59mmHg
